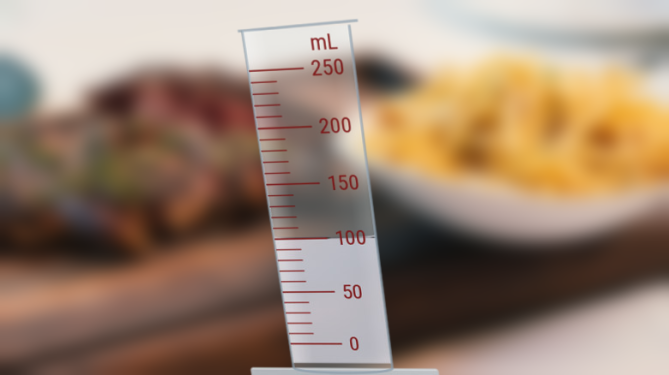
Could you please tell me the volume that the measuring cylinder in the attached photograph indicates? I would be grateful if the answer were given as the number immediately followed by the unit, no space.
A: 100mL
